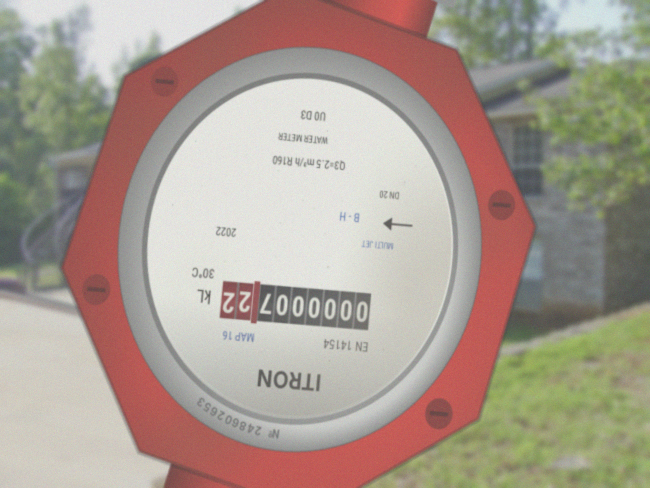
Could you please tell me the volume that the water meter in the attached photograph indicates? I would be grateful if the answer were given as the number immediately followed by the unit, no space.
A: 7.22kL
